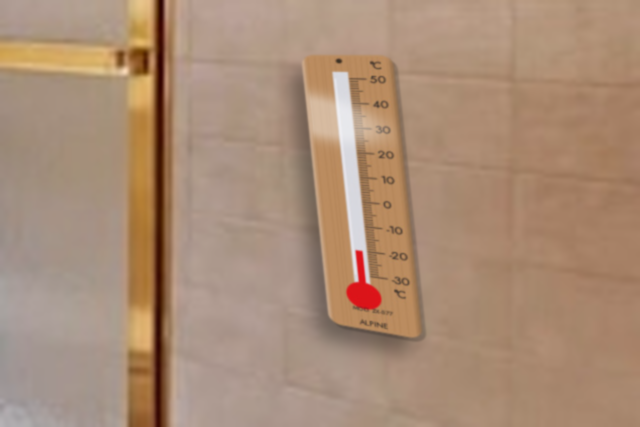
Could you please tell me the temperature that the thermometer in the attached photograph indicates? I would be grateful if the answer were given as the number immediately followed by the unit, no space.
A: -20°C
